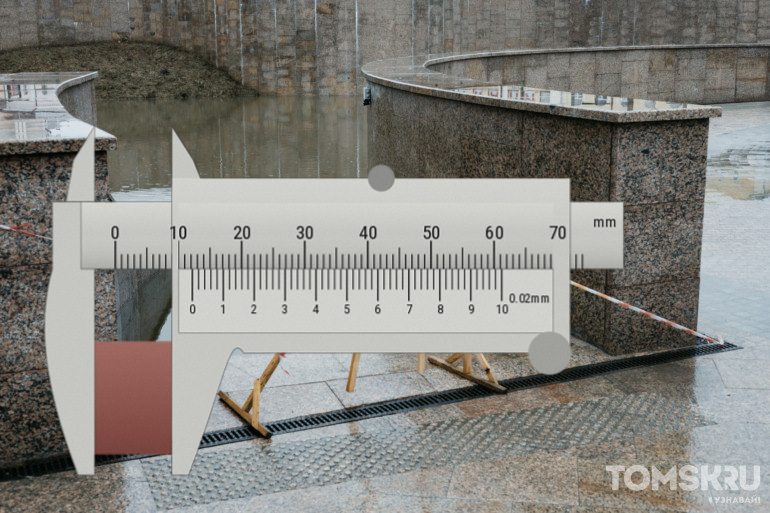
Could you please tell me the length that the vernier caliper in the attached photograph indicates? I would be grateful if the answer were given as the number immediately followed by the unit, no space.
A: 12.2mm
